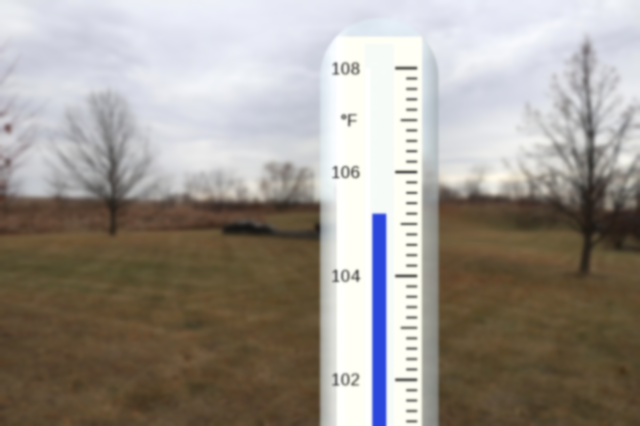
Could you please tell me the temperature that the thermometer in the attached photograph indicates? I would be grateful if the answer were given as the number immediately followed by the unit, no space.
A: 105.2°F
